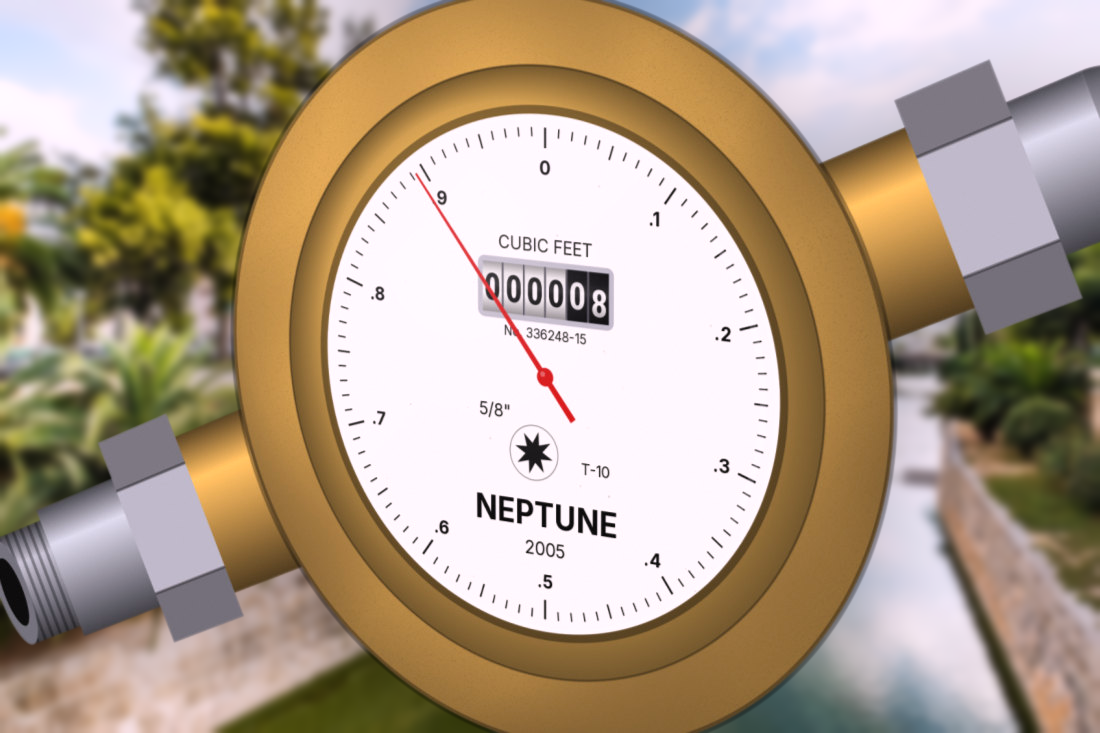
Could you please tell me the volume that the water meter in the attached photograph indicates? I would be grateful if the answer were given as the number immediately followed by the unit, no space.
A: 7.89ft³
